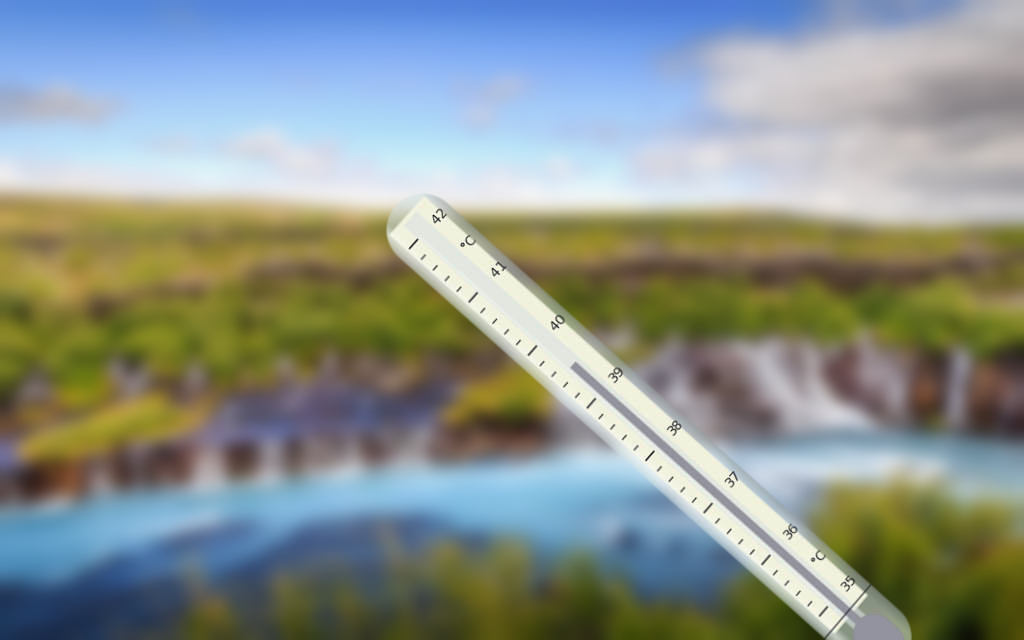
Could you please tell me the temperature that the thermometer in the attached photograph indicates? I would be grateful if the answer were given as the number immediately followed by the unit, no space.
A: 39.5°C
